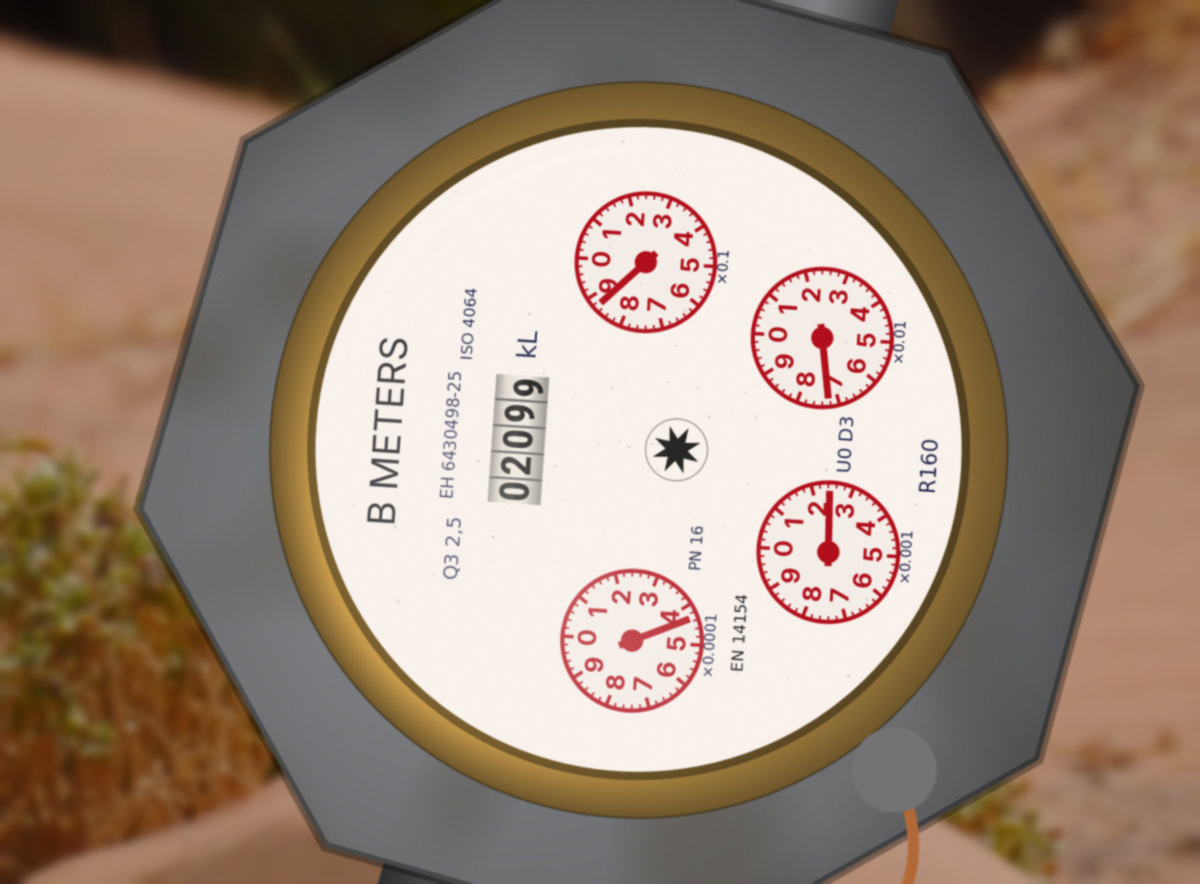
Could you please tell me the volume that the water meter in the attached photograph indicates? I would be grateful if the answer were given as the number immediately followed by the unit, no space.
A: 2098.8724kL
